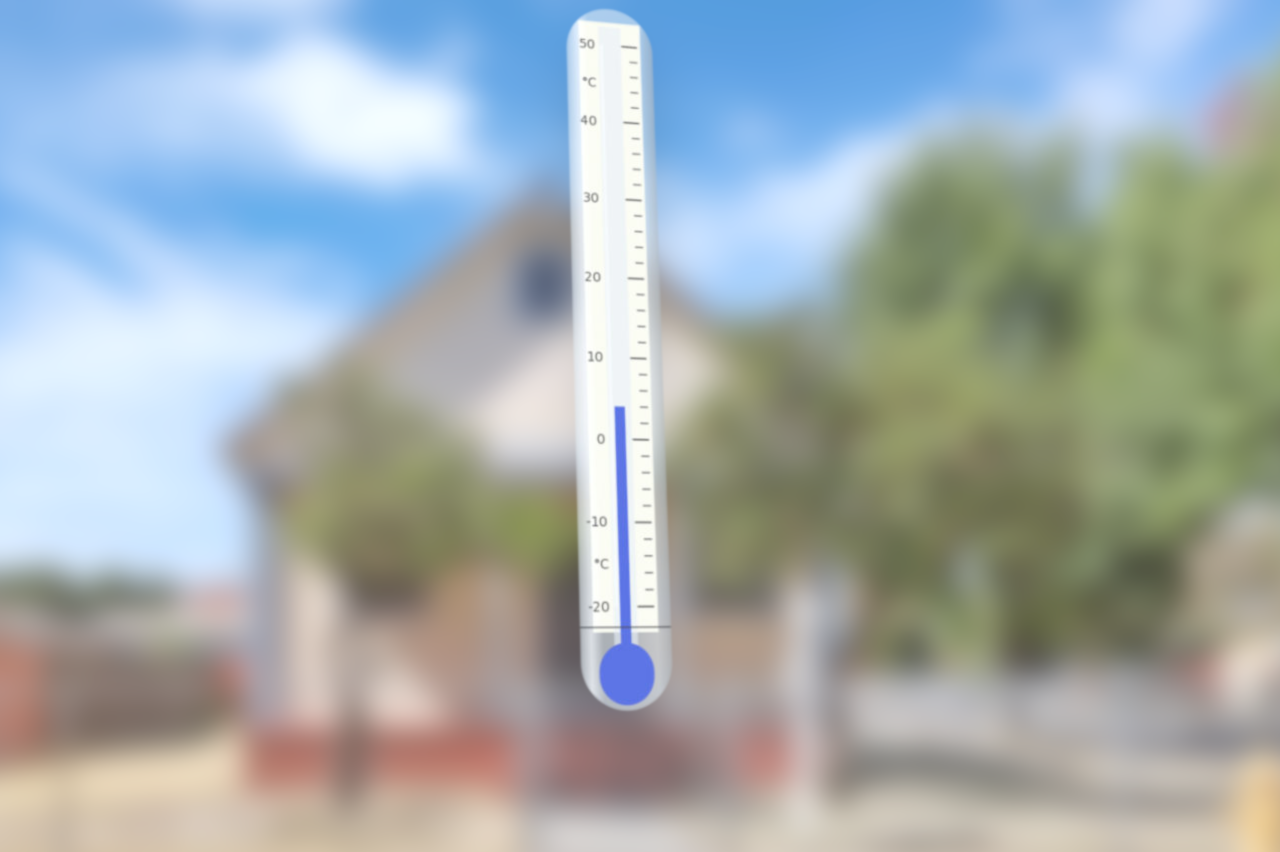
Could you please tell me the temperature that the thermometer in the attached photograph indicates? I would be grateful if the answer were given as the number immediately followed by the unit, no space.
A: 4°C
